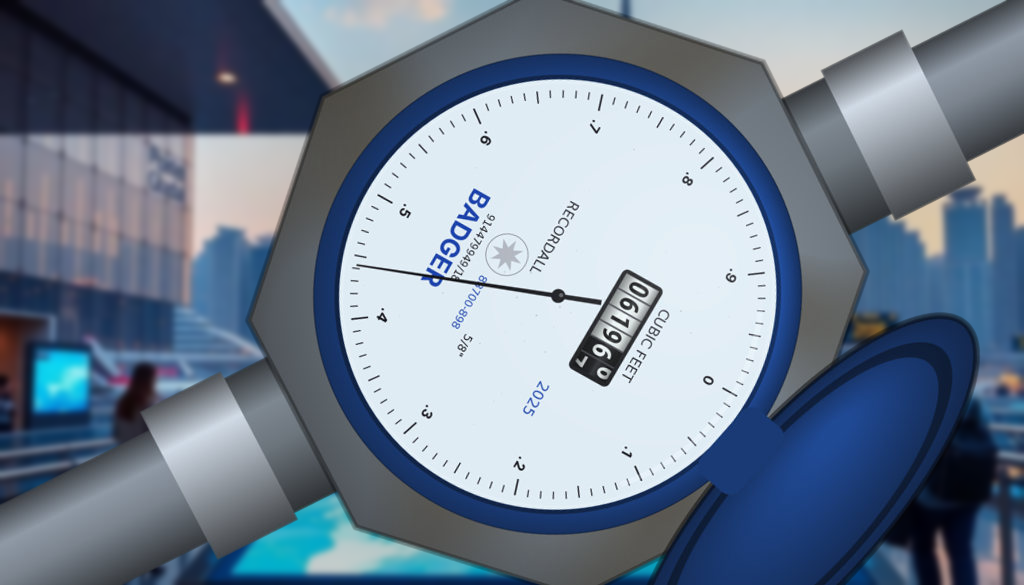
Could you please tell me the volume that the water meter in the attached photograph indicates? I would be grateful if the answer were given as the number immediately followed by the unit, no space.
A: 61966.44ft³
